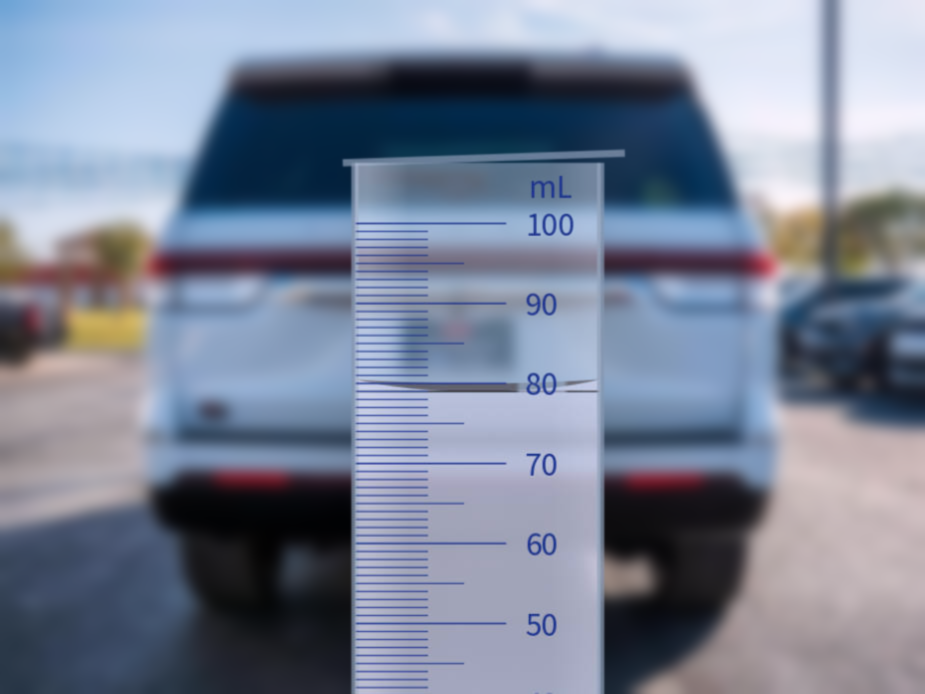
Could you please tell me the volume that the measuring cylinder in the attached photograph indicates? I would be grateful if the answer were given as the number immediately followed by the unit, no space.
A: 79mL
